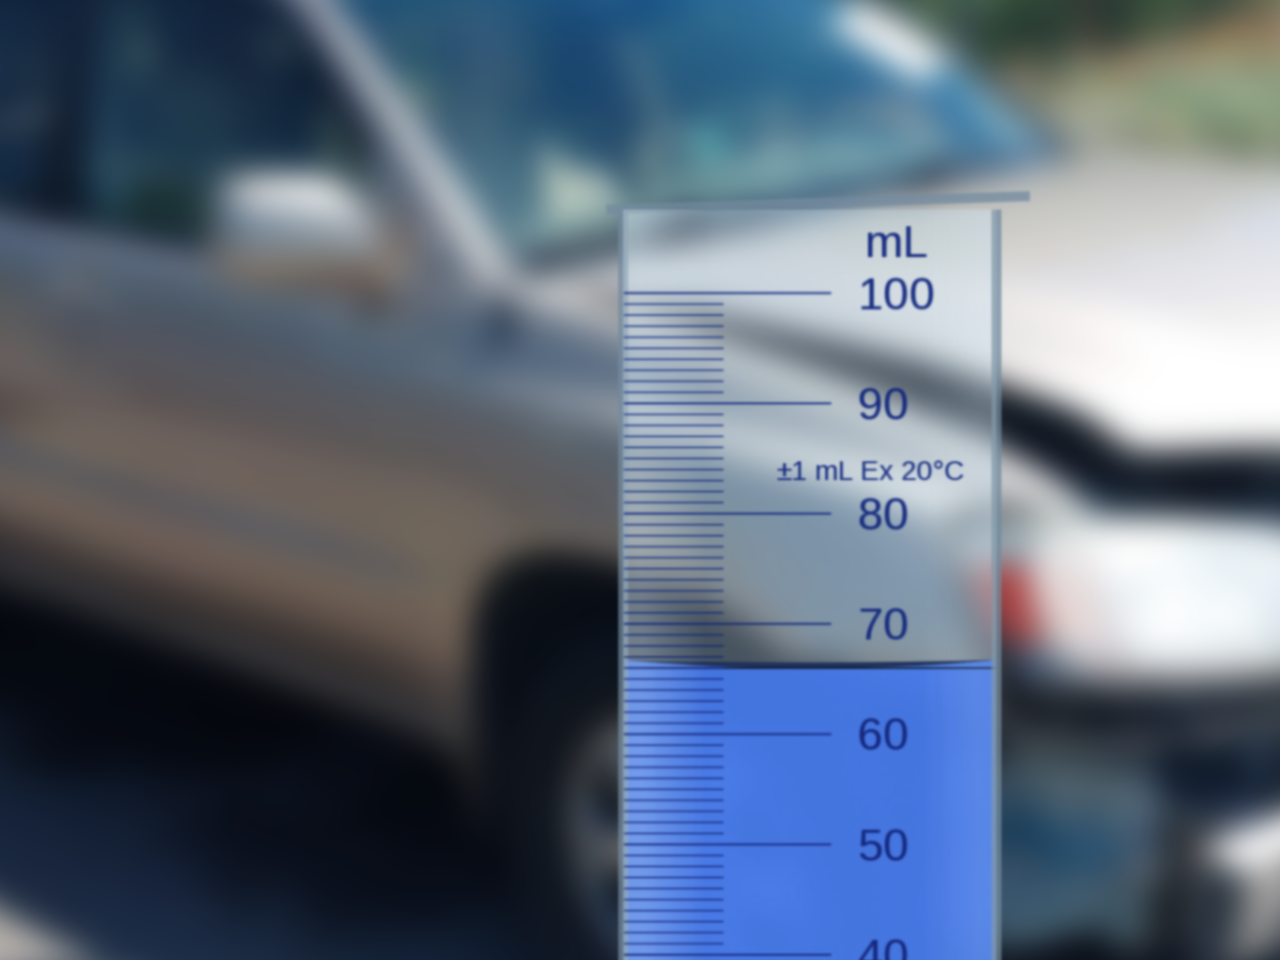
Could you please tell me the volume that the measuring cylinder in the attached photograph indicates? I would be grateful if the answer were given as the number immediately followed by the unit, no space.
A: 66mL
